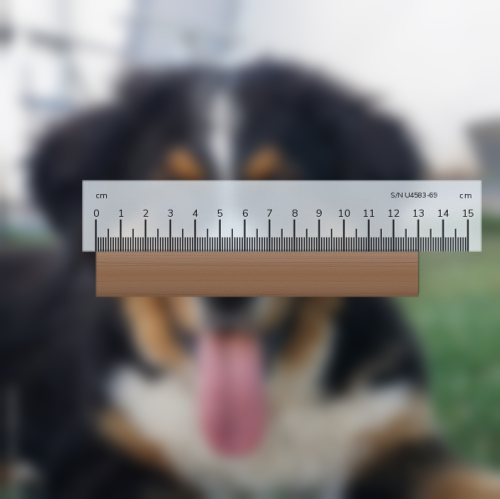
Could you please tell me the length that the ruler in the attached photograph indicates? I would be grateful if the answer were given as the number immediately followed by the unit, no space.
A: 13cm
